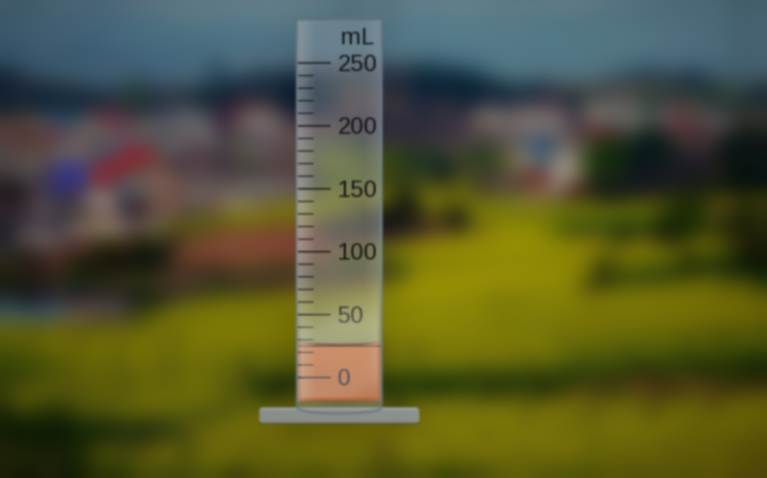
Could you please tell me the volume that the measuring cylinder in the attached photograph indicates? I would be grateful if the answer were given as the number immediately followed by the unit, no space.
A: 25mL
